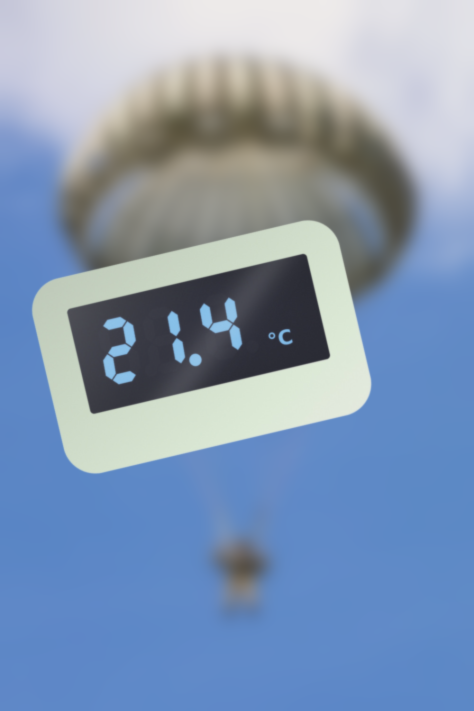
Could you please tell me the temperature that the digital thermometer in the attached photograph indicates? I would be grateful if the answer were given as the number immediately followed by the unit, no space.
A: 21.4°C
